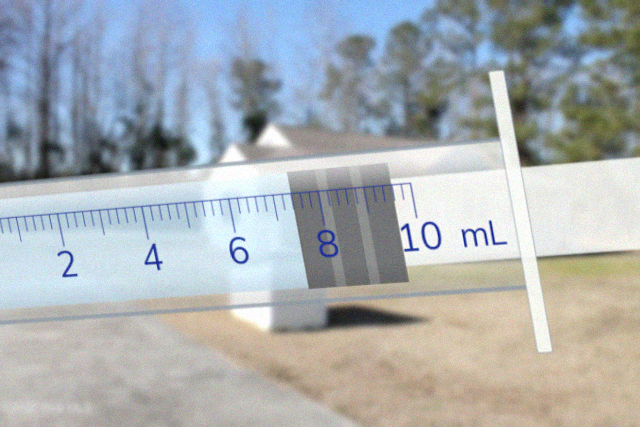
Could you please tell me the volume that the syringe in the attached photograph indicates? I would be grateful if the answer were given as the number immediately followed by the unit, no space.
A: 7.4mL
